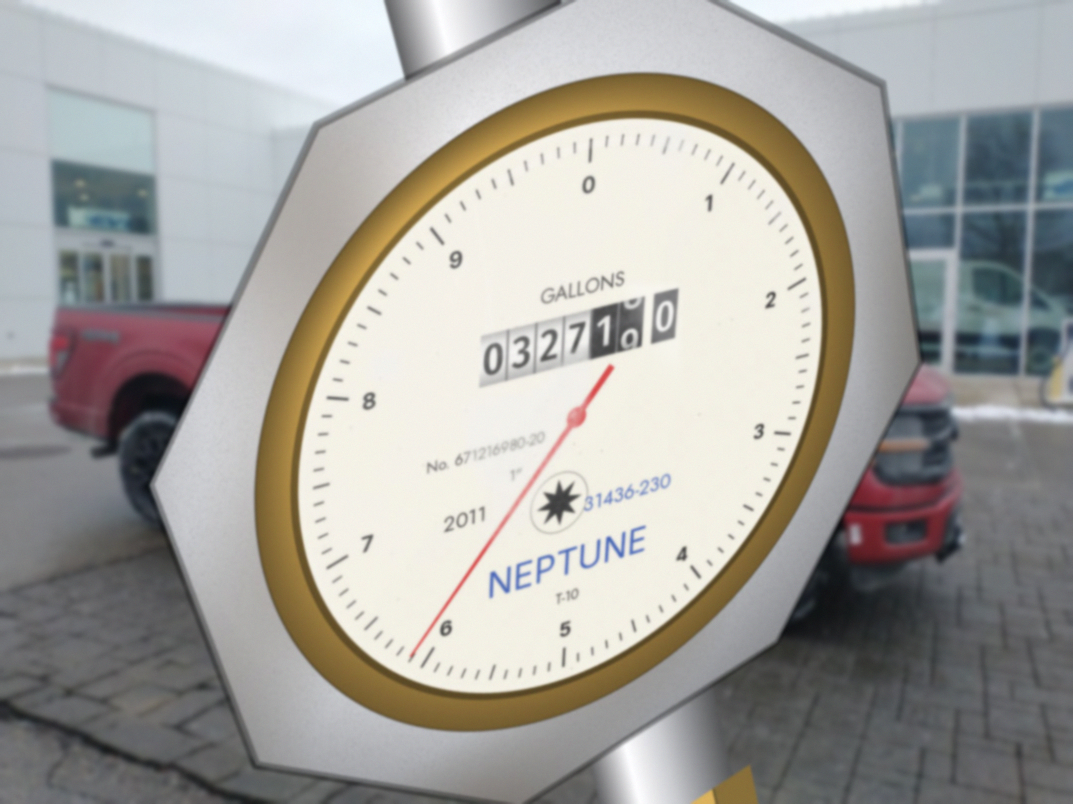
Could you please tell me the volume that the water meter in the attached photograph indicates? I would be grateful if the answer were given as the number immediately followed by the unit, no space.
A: 327186.1gal
